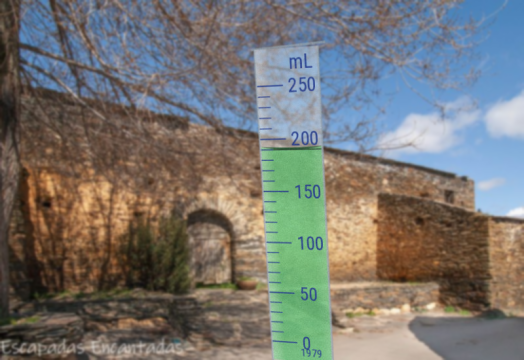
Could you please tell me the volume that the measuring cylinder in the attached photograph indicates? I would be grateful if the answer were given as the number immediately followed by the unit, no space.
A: 190mL
